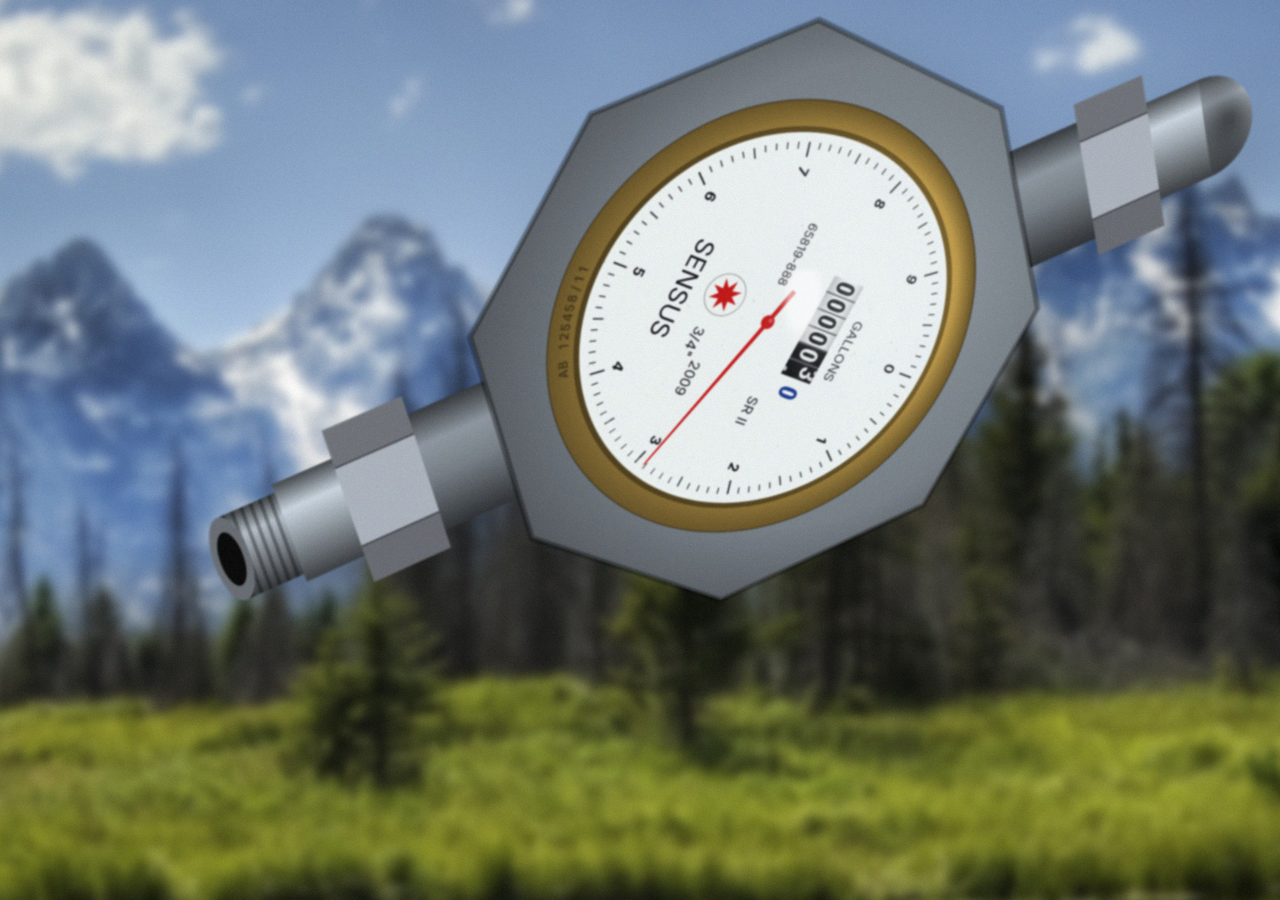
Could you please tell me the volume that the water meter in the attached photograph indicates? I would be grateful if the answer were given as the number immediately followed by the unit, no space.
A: 32.9gal
